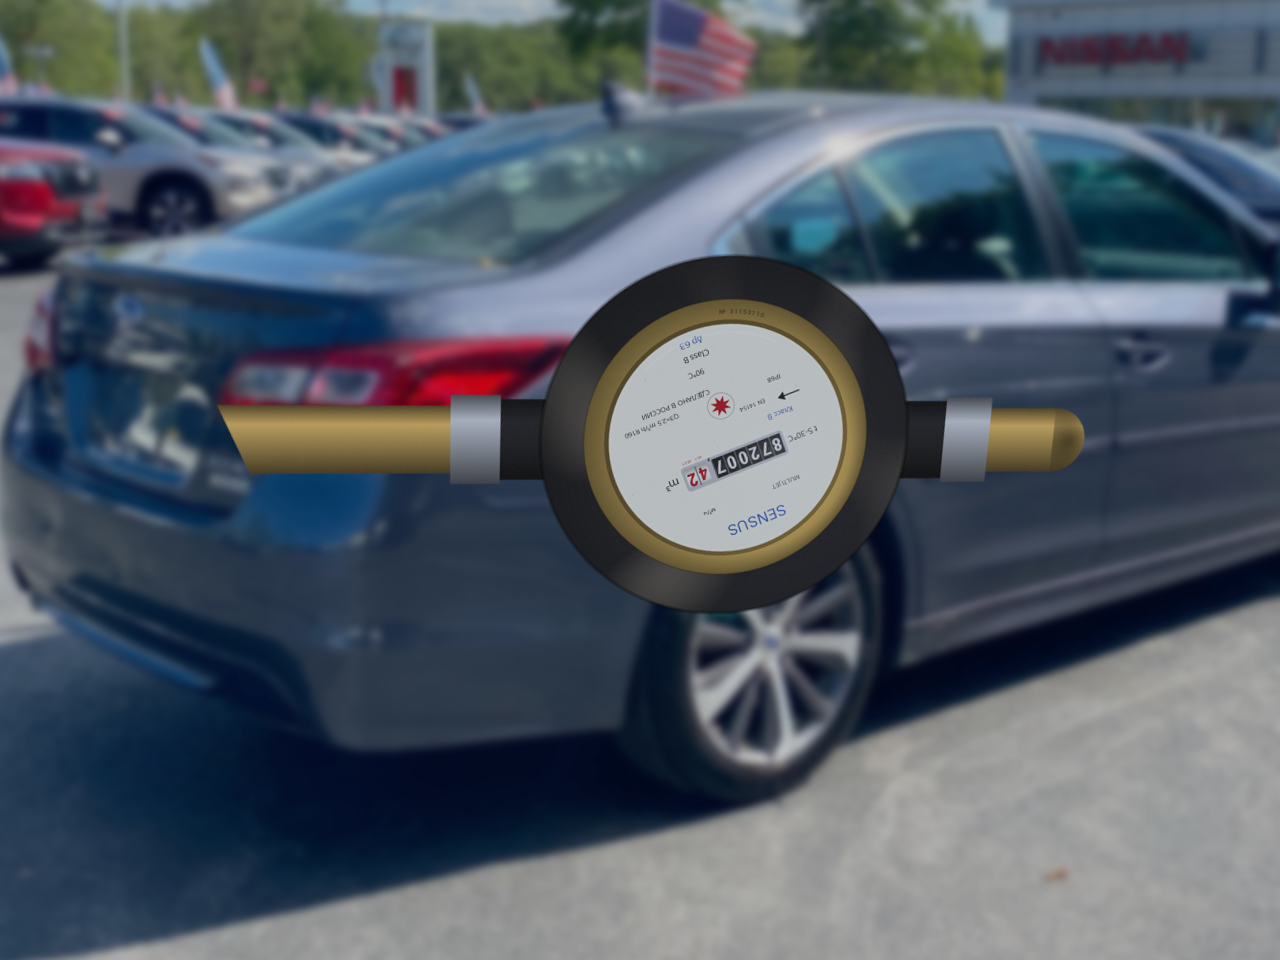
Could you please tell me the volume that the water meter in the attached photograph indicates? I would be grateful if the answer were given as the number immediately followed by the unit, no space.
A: 872007.42m³
